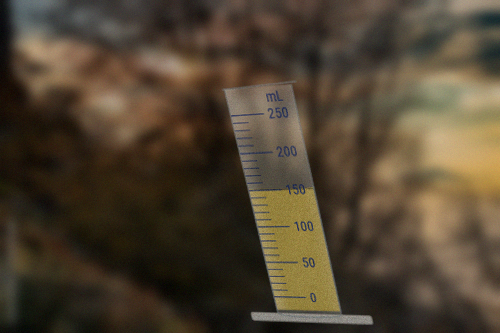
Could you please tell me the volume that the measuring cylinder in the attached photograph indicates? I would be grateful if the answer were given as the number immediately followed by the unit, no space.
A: 150mL
